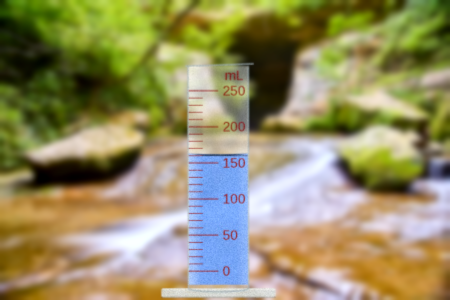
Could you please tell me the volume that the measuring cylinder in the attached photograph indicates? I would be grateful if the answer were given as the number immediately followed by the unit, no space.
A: 160mL
